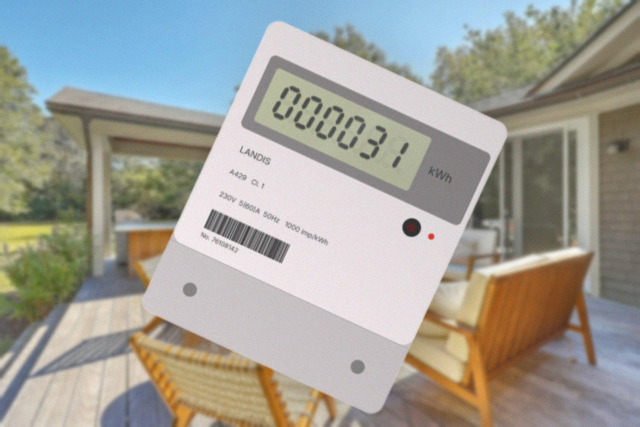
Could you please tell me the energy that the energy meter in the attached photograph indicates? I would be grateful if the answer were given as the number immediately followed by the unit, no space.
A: 31kWh
